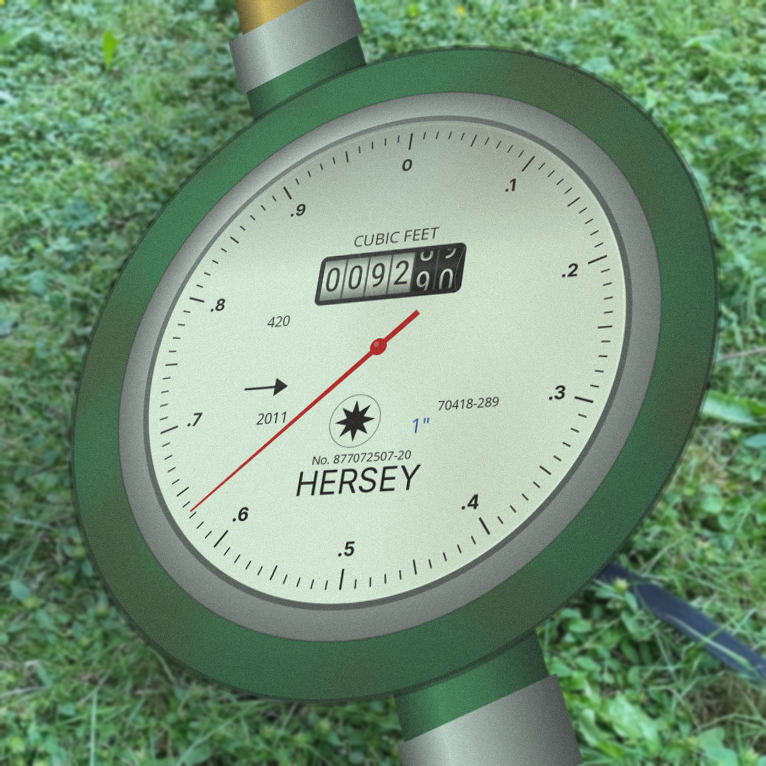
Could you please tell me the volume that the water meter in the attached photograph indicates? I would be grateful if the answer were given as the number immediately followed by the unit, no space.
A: 9289.63ft³
